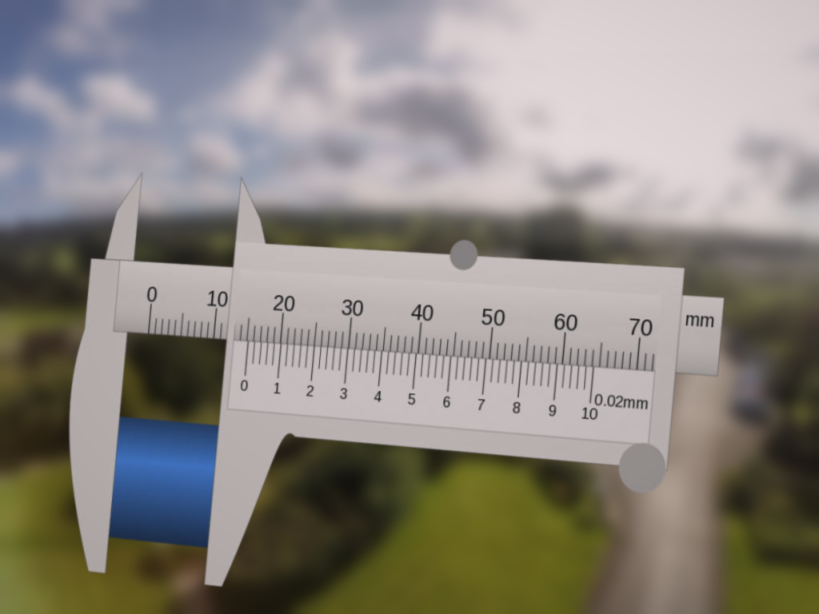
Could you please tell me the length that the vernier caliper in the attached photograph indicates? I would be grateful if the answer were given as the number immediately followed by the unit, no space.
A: 15.2mm
